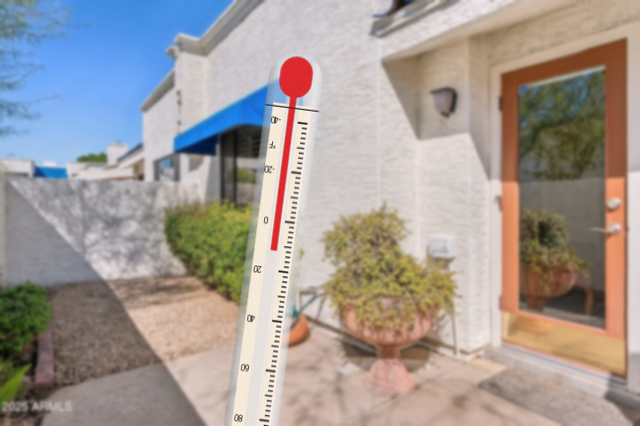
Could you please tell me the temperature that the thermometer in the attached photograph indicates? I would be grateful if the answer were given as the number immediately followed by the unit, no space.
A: 12°F
